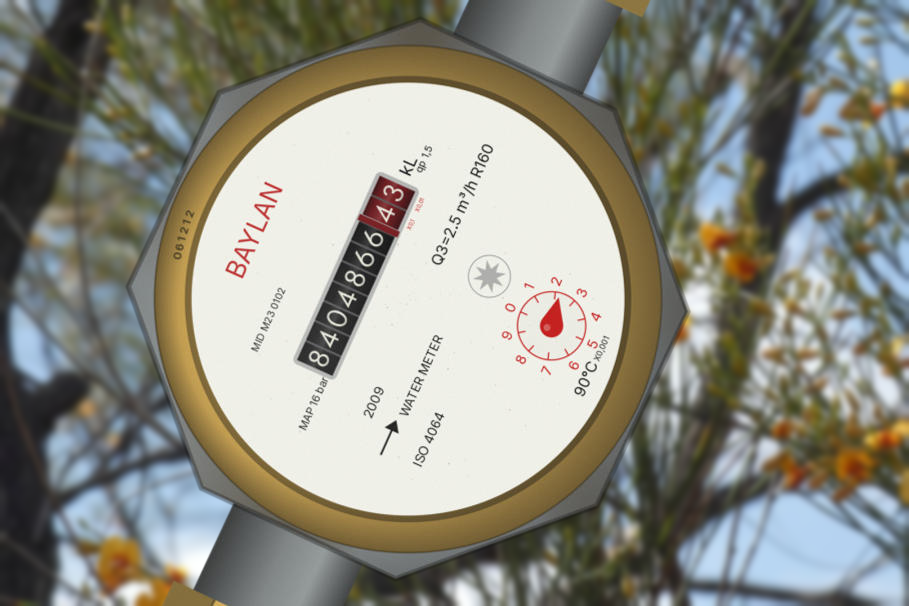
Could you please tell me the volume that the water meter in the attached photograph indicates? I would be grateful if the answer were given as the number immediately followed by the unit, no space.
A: 8404866.432kL
